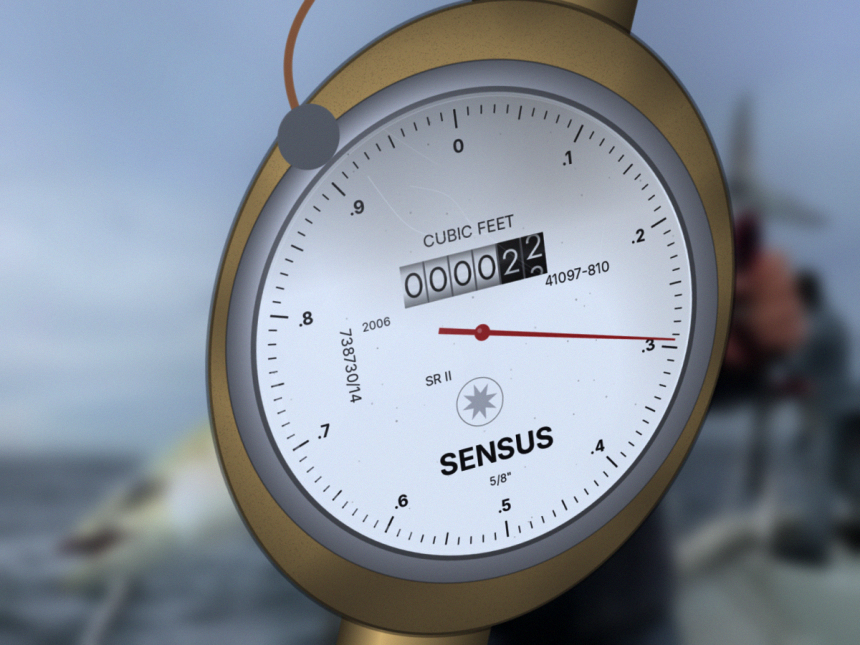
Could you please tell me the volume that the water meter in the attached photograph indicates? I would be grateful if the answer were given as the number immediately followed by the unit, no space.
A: 22.29ft³
